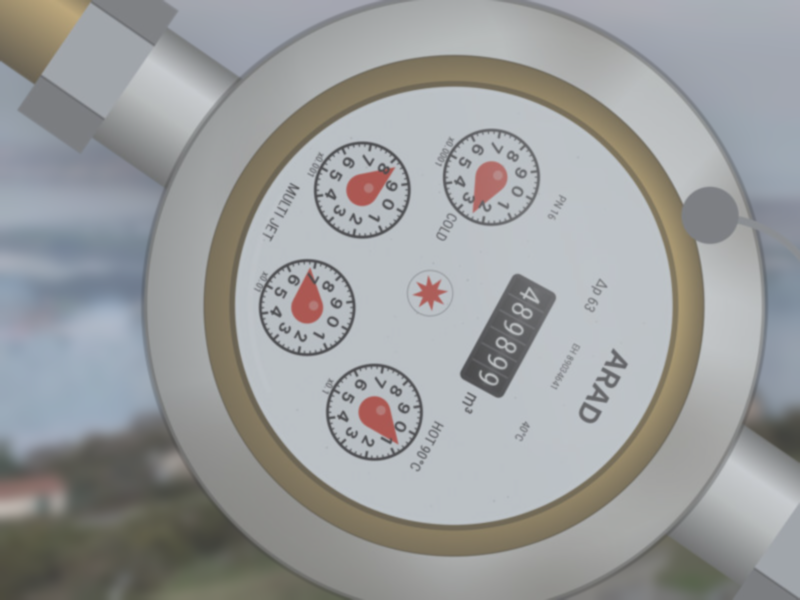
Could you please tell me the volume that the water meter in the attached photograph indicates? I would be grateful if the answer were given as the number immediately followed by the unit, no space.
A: 489899.0682m³
